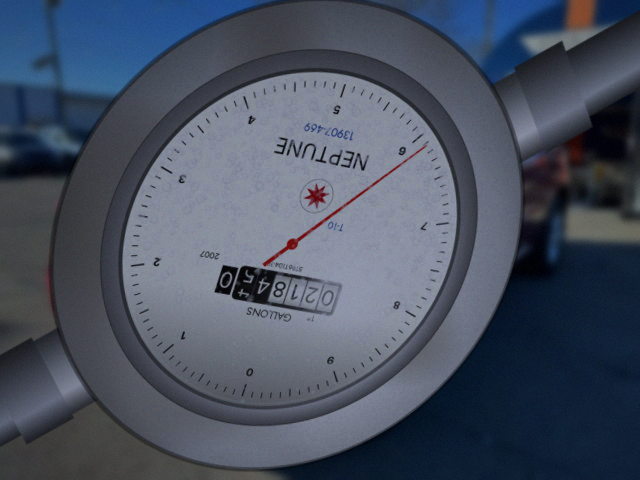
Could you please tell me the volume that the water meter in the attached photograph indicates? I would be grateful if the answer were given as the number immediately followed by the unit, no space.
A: 218446.1gal
